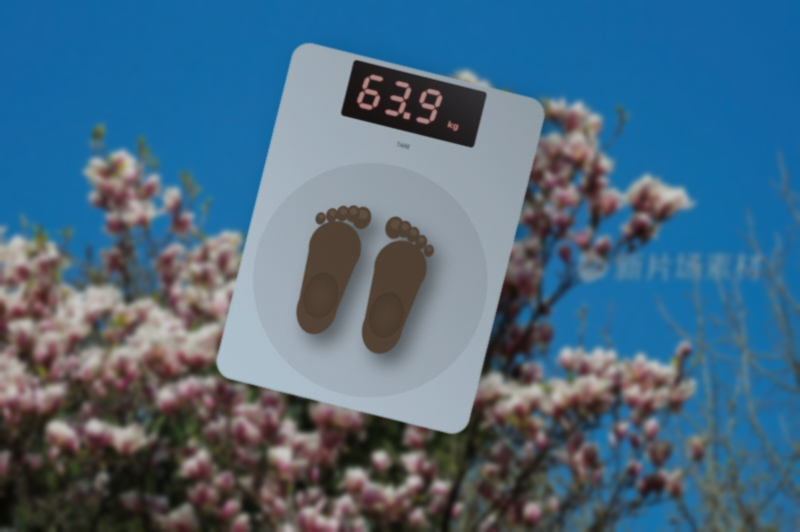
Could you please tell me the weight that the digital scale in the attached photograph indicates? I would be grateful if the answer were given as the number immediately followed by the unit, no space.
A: 63.9kg
